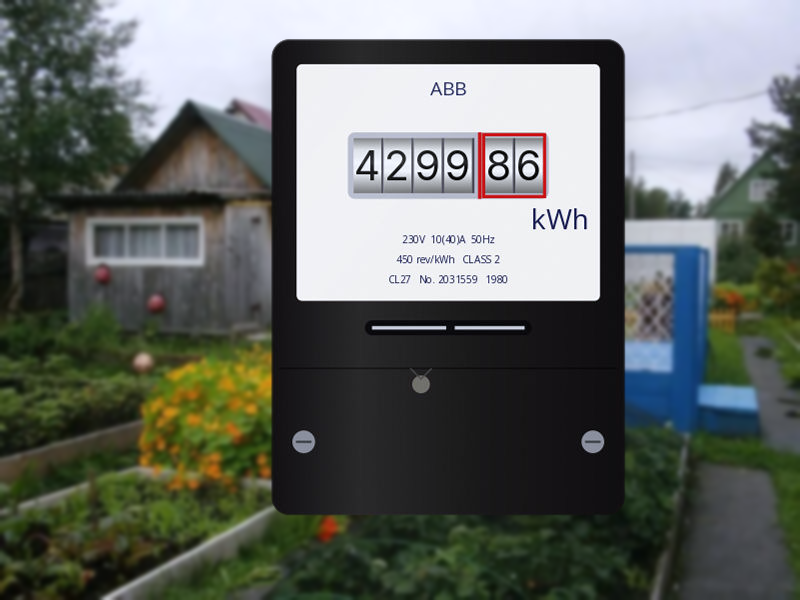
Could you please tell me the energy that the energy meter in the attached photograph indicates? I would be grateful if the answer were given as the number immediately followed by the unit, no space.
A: 4299.86kWh
